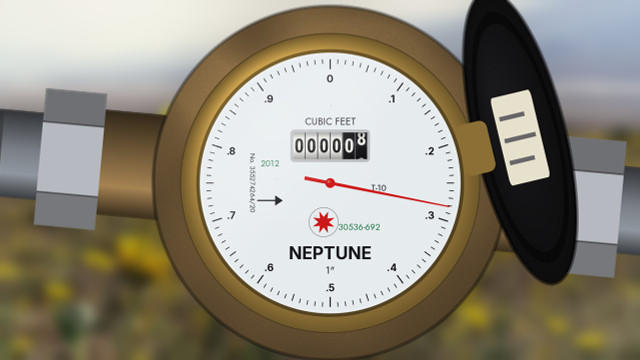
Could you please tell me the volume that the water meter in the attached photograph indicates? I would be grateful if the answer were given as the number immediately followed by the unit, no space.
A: 8.28ft³
